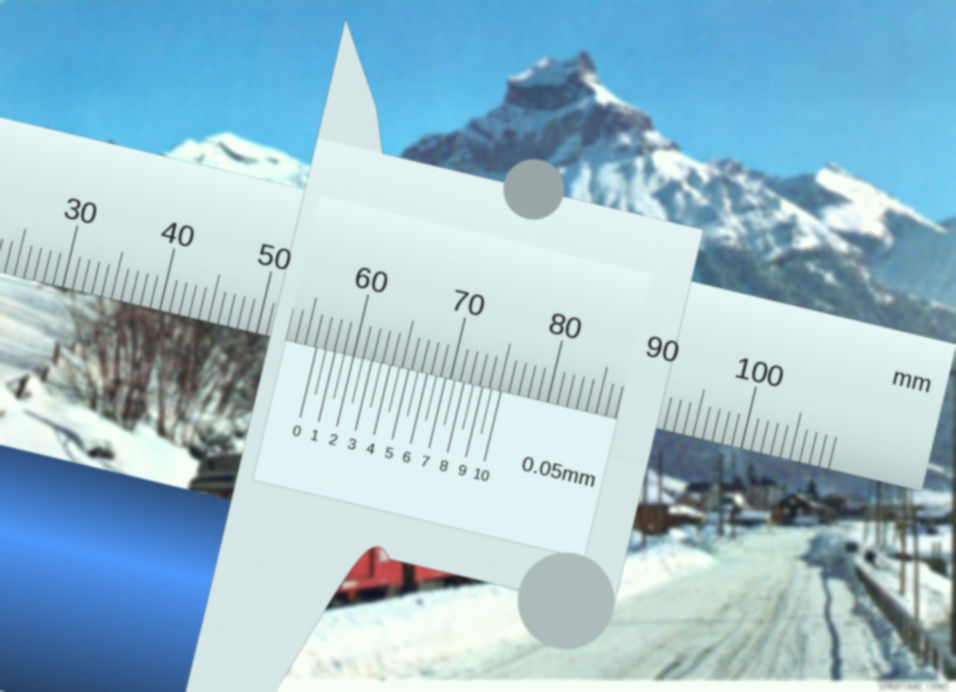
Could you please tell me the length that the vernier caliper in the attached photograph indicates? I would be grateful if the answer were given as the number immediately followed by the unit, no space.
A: 56.2mm
